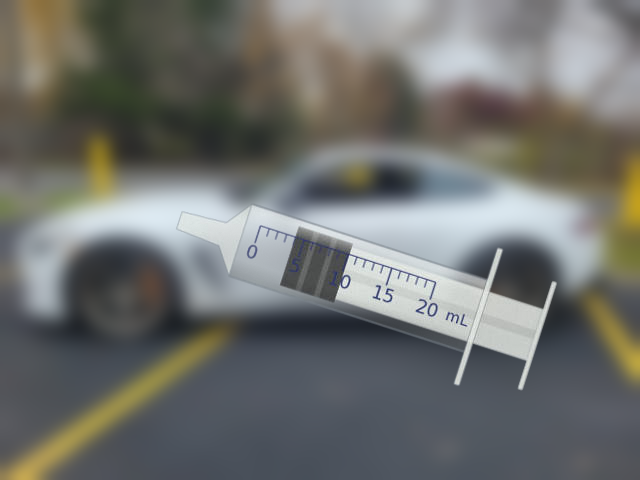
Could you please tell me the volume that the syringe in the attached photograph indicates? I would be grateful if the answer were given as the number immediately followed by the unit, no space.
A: 4mL
